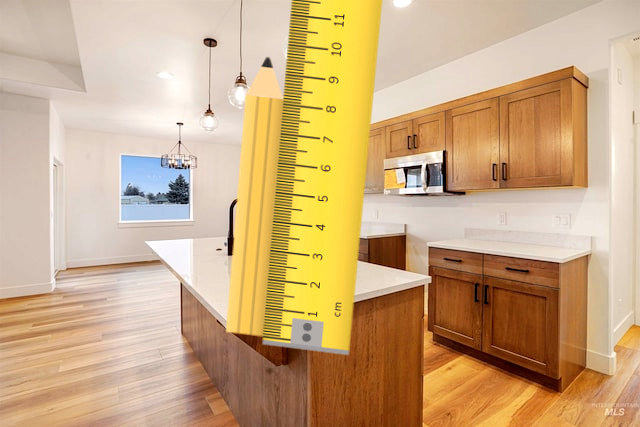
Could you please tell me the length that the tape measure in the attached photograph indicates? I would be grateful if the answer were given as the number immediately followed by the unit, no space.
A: 9.5cm
